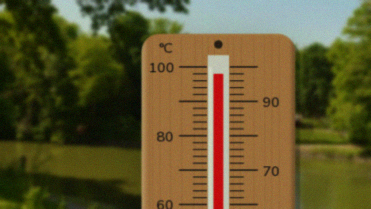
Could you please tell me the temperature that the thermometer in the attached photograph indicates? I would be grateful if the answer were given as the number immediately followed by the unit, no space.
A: 98°C
